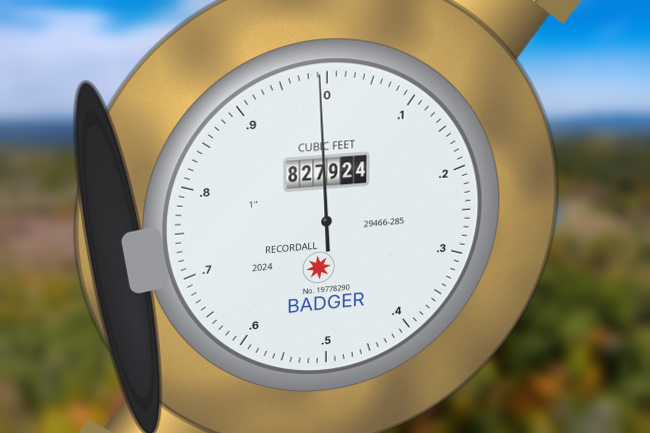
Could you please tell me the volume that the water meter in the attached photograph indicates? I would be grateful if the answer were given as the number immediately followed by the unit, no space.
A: 827923.99ft³
